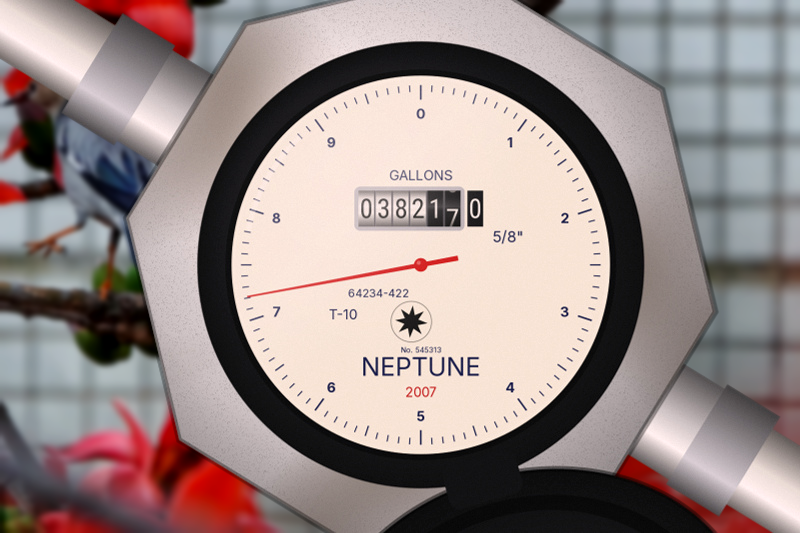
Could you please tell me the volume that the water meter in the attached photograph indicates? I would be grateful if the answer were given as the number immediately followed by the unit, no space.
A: 382167.2gal
